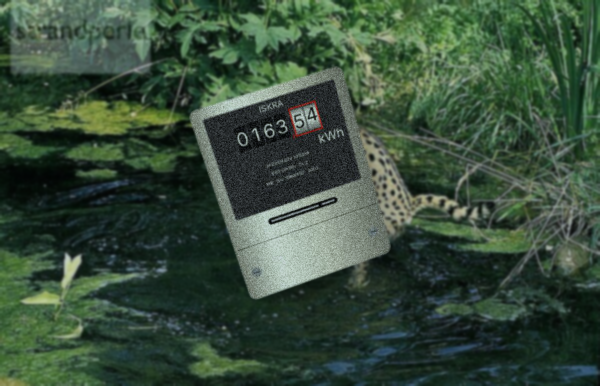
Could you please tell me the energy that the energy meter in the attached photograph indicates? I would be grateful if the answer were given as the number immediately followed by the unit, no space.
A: 163.54kWh
